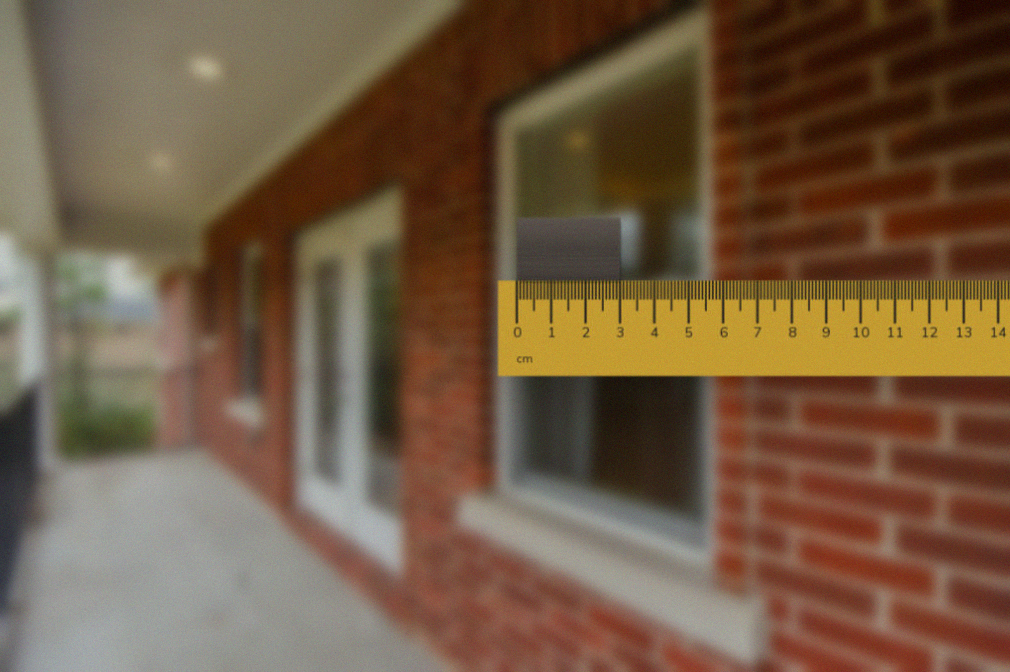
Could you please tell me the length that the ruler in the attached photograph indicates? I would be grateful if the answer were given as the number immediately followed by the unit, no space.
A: 3cm
